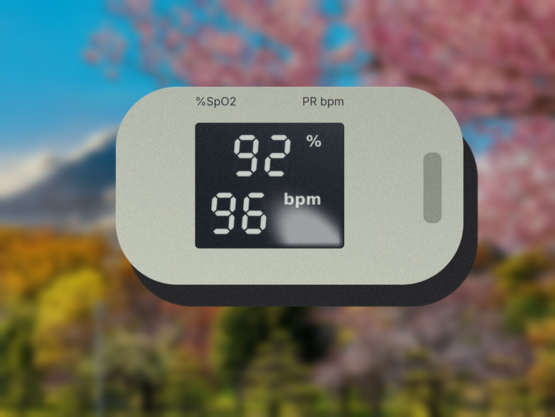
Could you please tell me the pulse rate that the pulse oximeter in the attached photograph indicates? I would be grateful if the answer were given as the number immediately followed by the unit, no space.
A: 96bpm
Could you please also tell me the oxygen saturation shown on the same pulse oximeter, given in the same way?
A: 92%
